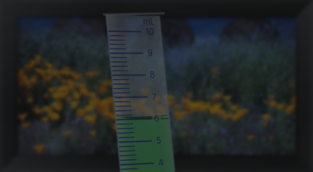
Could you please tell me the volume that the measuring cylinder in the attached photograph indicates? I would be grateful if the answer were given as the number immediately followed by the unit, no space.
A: 6mL
